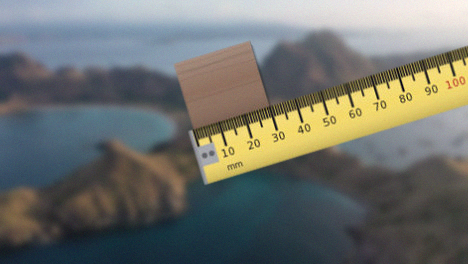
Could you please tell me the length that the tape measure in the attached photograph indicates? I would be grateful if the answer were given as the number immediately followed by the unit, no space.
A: 30mm
